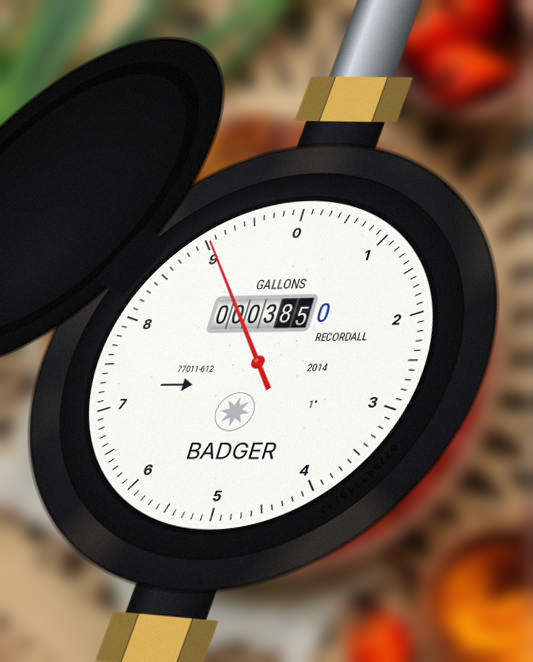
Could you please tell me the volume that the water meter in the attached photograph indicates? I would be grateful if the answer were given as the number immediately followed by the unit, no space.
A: 3849.0gal
